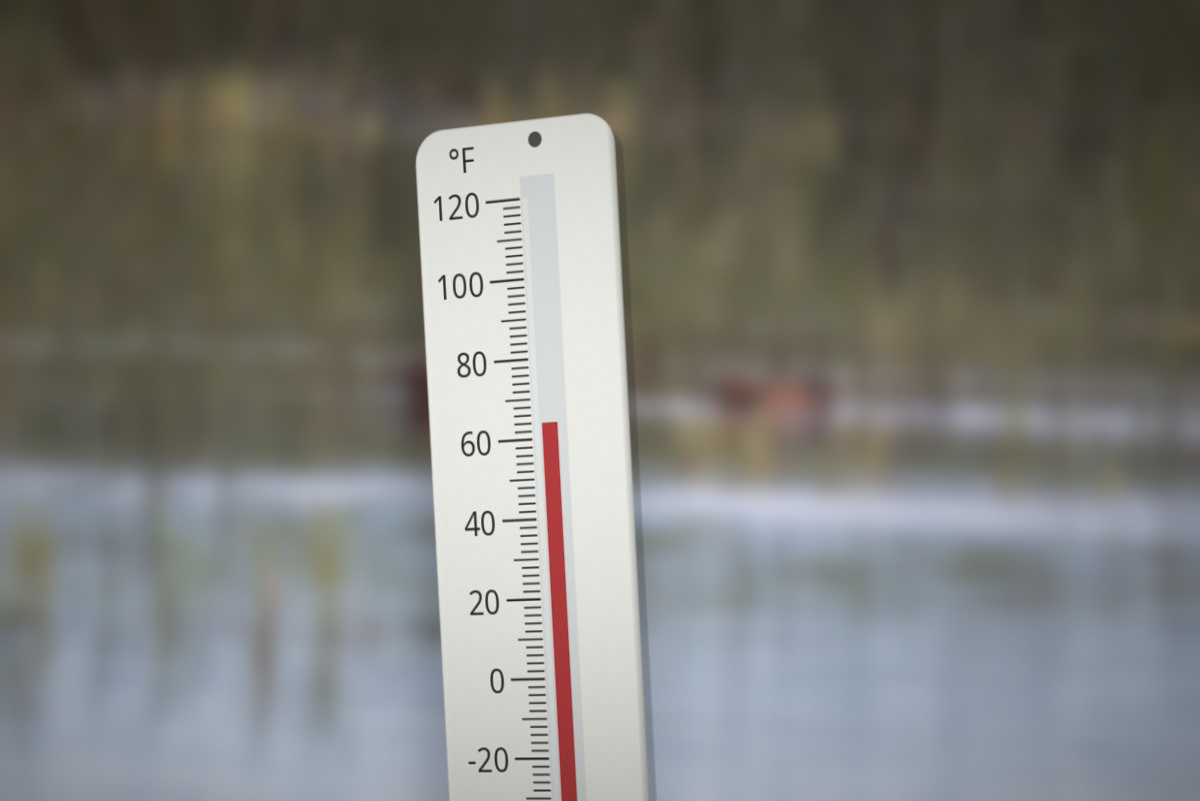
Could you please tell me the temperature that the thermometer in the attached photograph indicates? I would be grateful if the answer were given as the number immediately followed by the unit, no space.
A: 64°F
